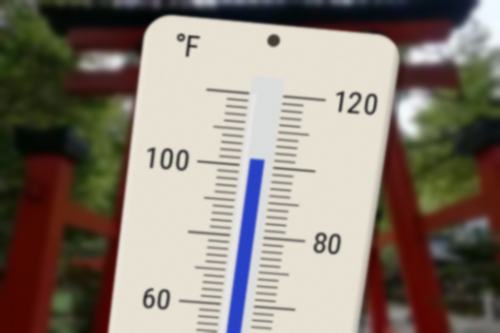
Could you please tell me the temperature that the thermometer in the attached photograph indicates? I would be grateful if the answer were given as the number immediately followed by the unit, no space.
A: 102°F
